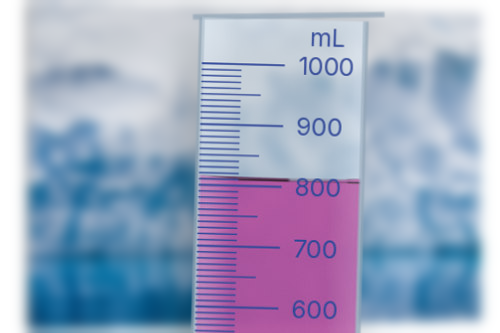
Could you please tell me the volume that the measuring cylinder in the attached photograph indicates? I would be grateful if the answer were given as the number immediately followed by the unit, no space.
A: 810mL
